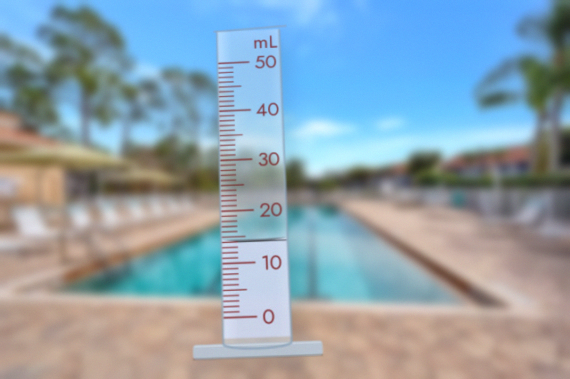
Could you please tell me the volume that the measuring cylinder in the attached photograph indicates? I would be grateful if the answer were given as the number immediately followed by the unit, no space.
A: 14mL
